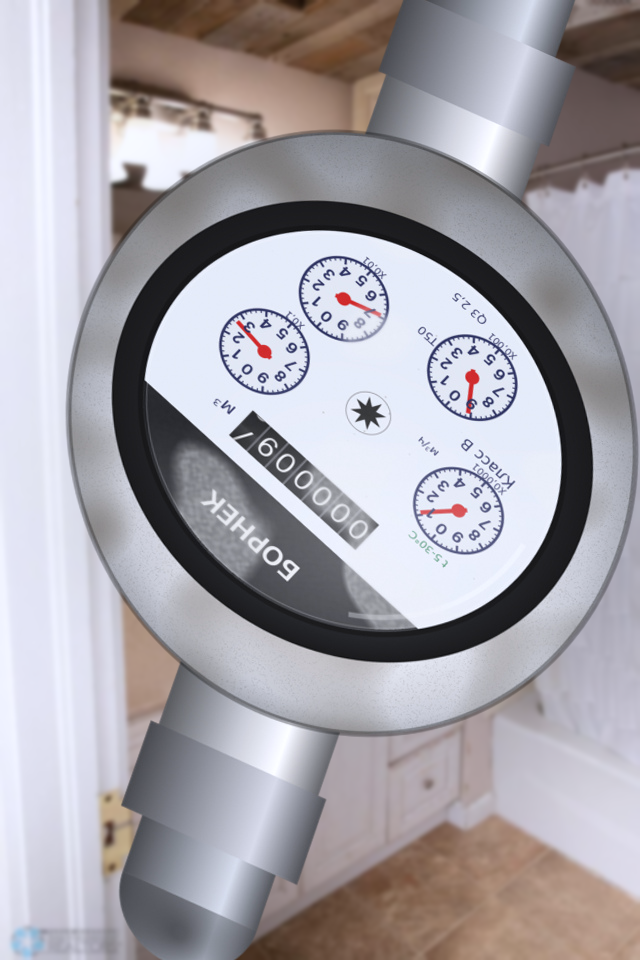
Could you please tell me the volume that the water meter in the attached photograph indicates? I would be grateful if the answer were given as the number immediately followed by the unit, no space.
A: 97.2691m³
